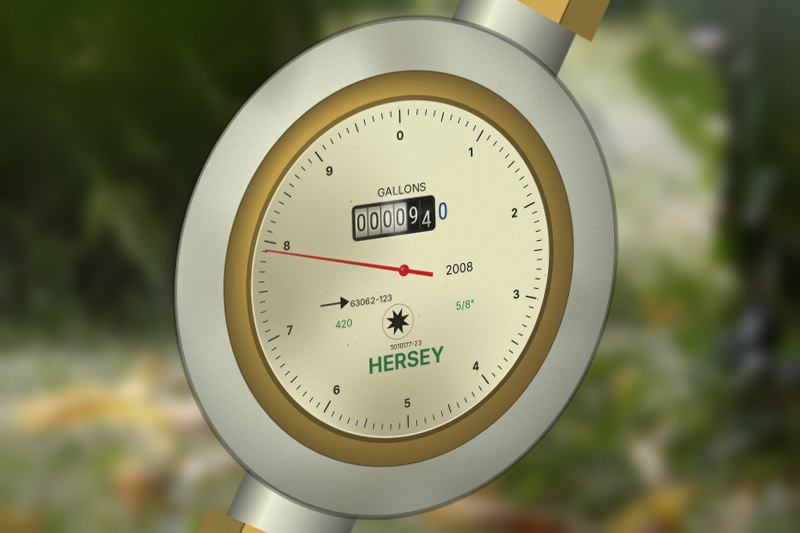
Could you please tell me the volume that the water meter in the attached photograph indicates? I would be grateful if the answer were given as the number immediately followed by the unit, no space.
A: 937.9gal
